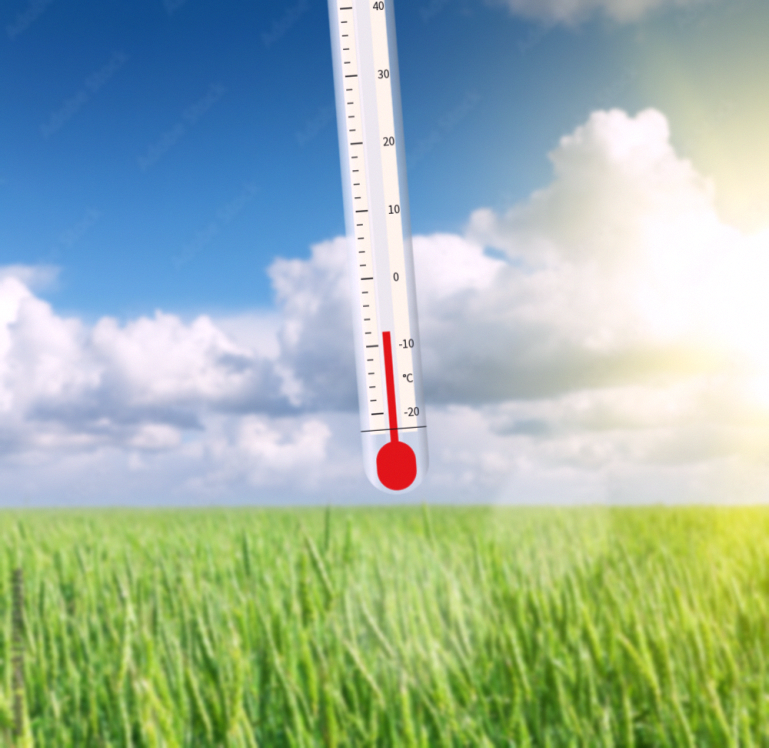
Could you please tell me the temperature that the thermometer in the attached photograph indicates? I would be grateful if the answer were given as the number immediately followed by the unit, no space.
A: -8°C
